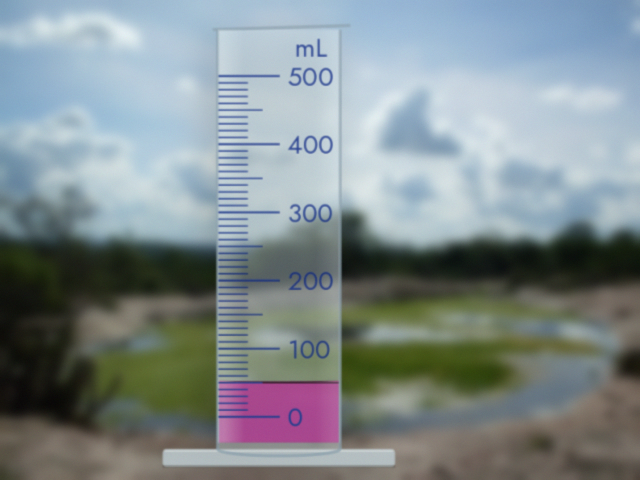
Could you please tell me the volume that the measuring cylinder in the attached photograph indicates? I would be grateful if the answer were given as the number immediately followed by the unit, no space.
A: 50mL
